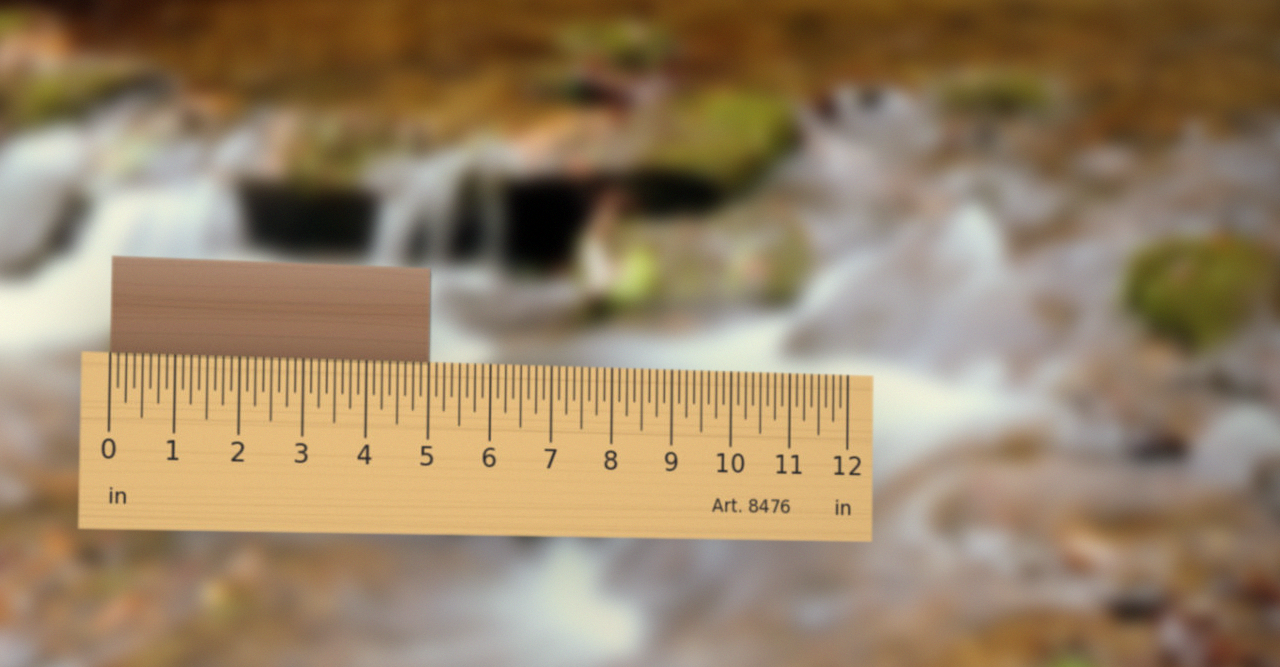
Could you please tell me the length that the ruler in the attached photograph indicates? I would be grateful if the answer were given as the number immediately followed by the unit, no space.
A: 5in
